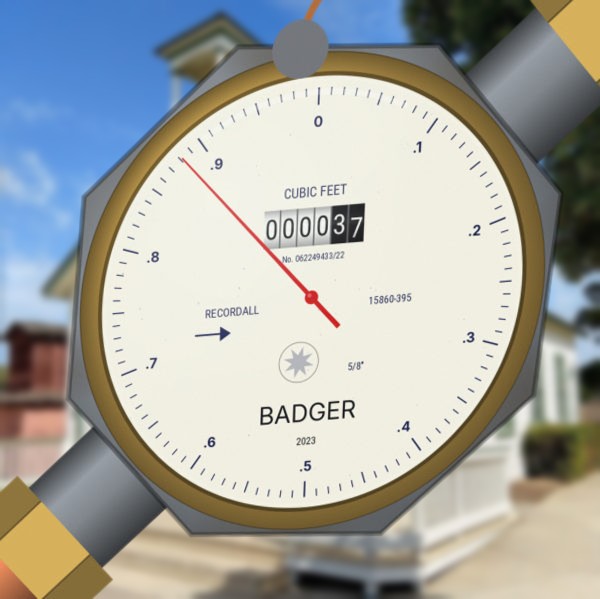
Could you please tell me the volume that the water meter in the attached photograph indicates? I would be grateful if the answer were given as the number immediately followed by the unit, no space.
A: 36.88ft³
